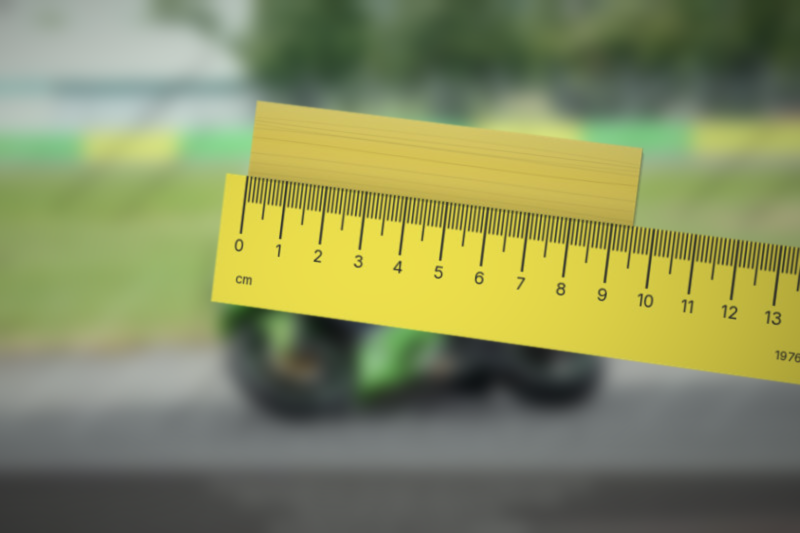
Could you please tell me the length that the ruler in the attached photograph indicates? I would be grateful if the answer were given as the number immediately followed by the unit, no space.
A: 9.5cm
